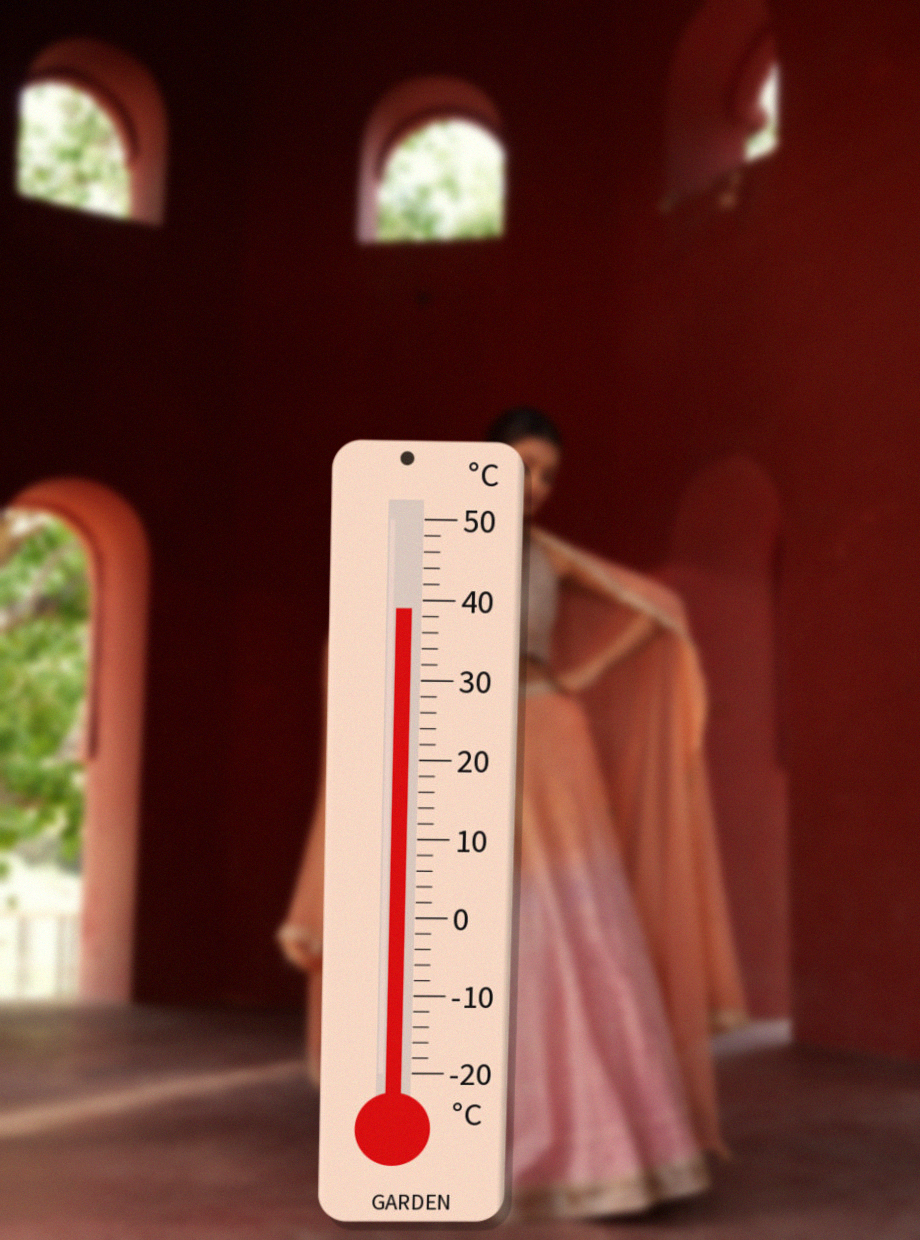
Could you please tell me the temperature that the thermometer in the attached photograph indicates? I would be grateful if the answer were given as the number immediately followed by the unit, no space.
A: 39°C
